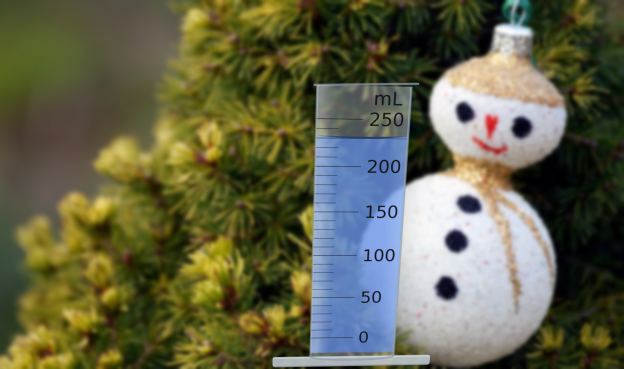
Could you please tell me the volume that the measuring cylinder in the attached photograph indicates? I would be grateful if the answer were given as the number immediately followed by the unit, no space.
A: 230mL
